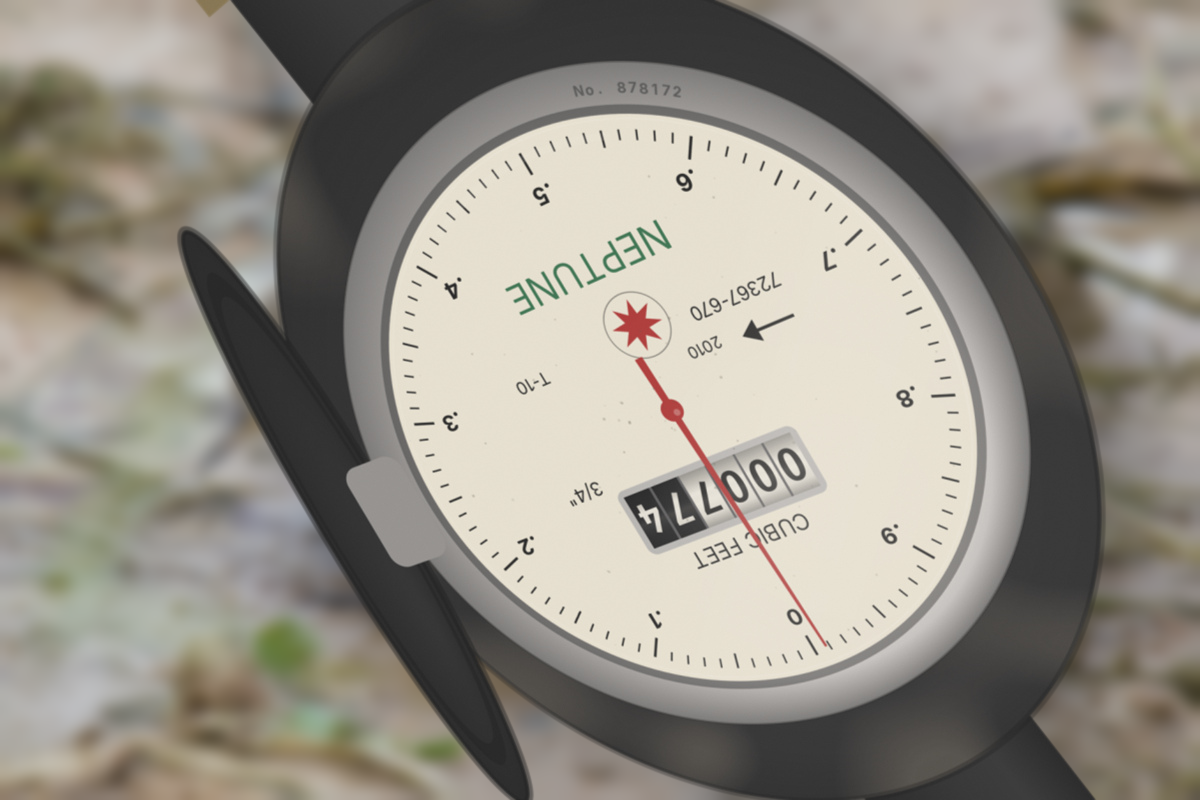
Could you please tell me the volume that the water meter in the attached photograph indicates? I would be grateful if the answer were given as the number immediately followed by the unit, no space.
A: 773.99ft³
